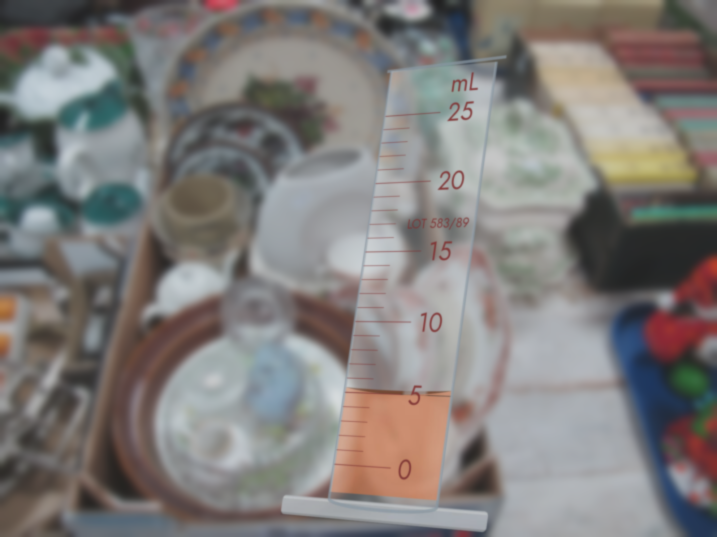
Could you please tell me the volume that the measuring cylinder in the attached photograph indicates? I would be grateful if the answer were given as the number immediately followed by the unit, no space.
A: 5mL
